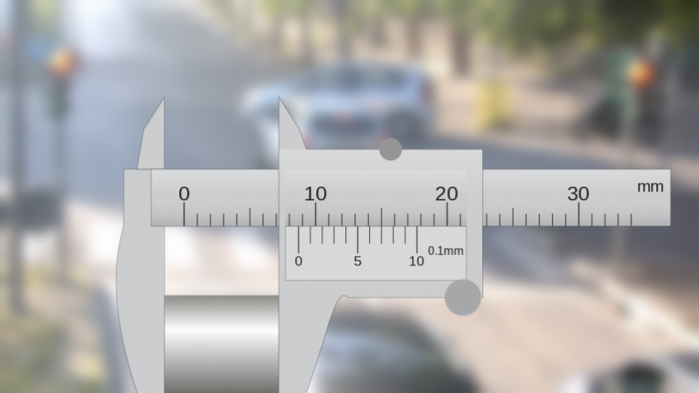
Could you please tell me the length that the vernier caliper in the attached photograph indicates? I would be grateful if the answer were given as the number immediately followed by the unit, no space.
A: 8.7mm
